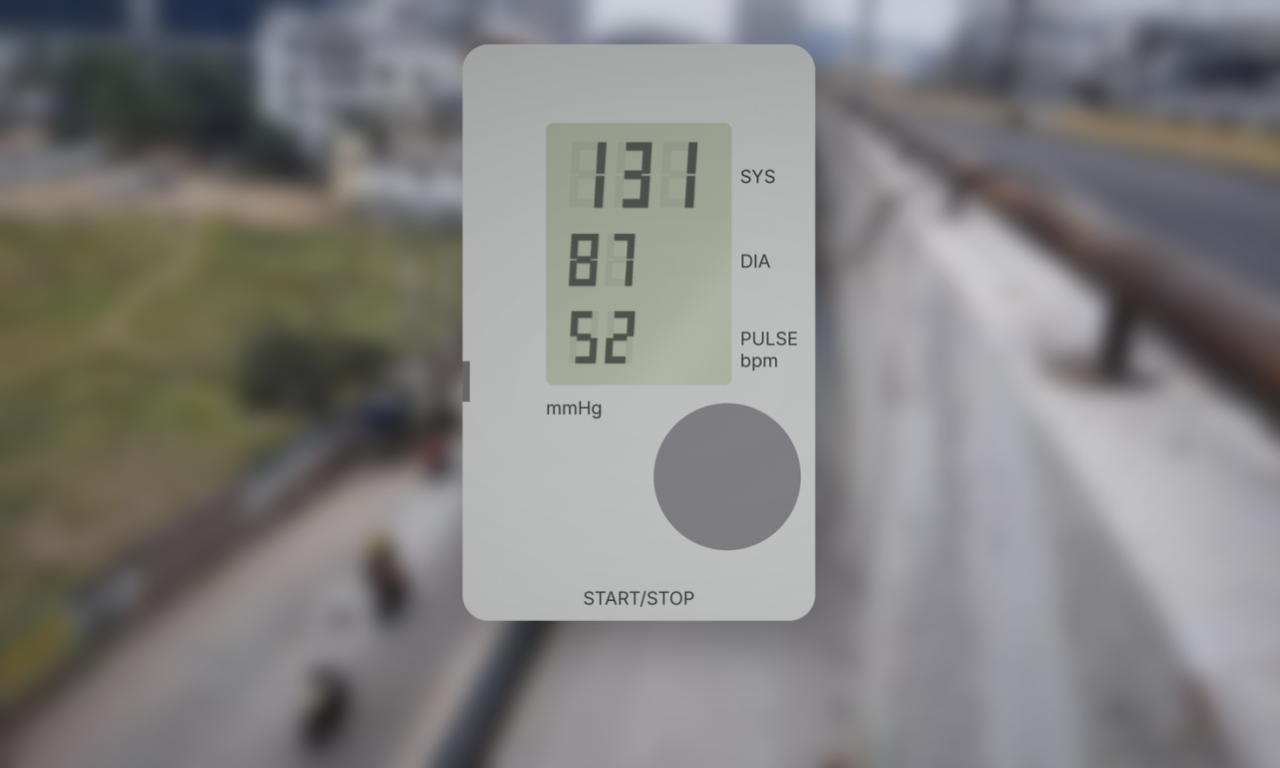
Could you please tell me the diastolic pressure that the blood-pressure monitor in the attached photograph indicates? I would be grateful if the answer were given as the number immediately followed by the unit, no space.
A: 87mmHg
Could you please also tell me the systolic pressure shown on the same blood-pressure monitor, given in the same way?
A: 131mmHg
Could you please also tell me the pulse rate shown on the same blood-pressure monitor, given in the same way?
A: 52bpm
